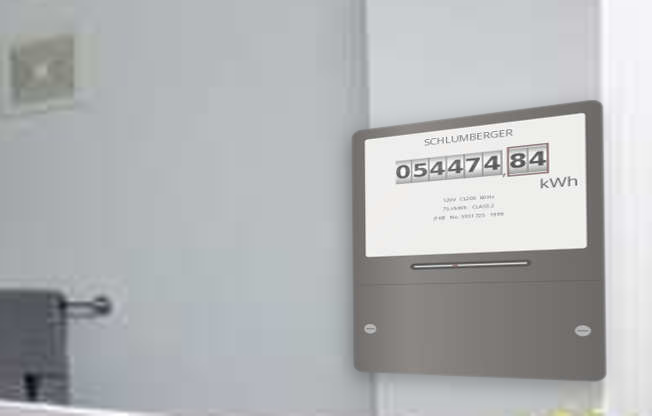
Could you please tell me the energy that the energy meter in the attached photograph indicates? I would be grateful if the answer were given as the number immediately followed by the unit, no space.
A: 54474.84kWh
